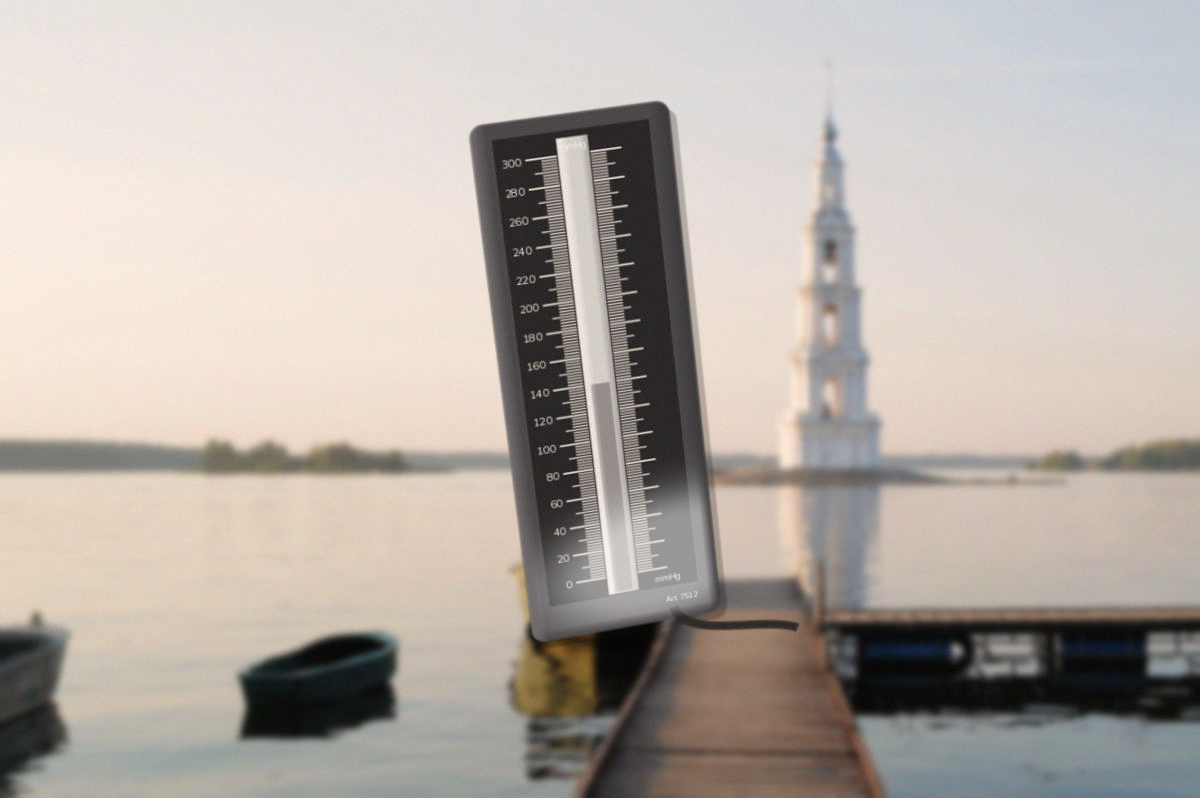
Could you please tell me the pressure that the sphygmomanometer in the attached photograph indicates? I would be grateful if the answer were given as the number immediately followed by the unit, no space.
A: 140mmHg
